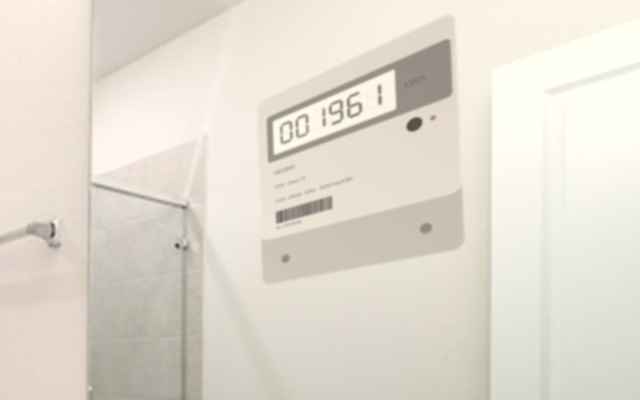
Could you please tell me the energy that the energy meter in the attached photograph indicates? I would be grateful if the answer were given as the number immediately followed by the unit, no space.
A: 1961kWh
